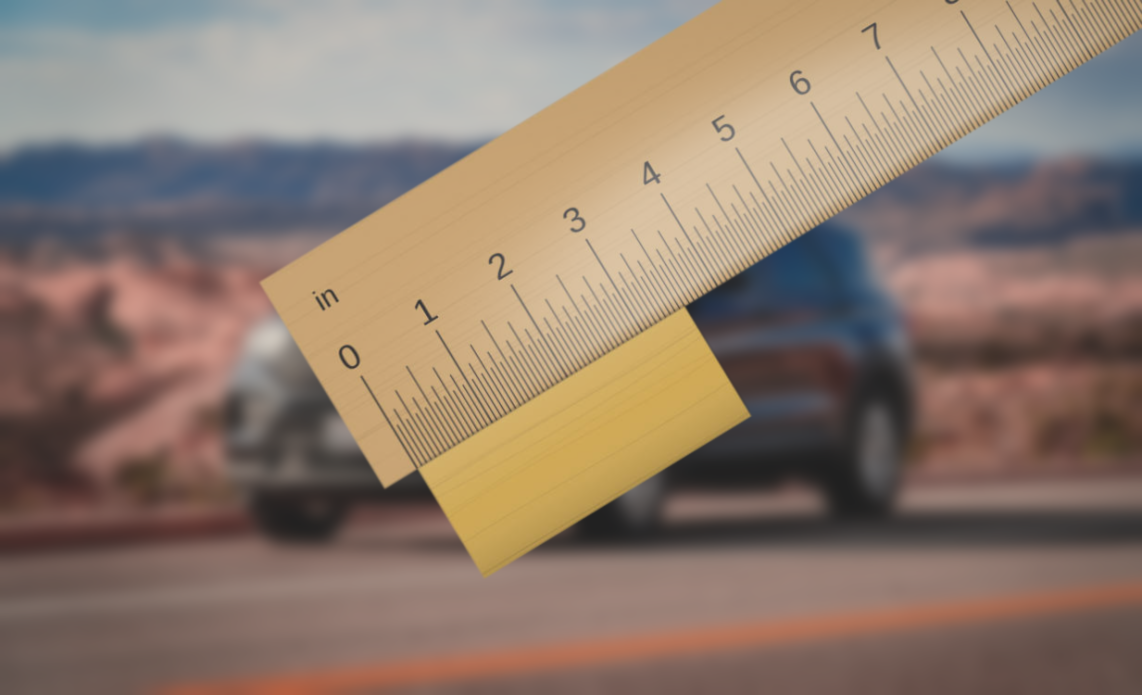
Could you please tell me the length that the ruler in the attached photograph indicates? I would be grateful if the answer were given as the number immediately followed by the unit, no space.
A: 3.5625in
